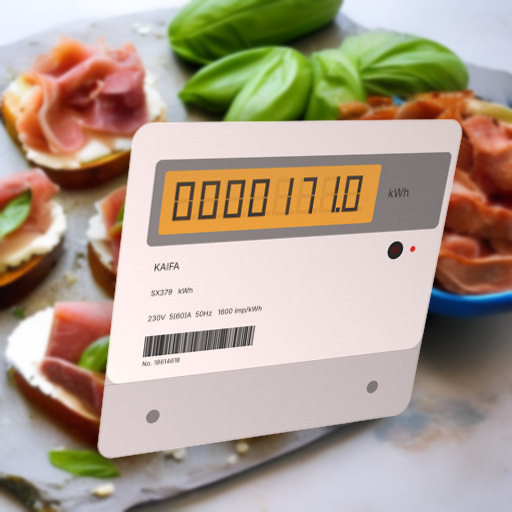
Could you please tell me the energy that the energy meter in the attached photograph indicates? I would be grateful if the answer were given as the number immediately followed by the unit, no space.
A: 171.0kWh
